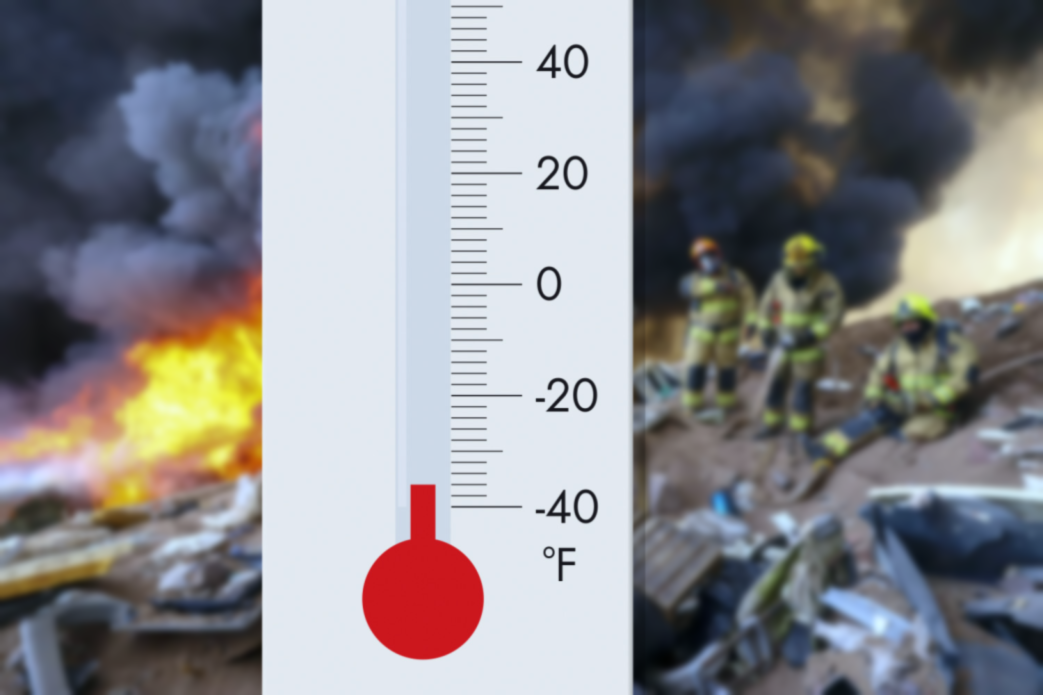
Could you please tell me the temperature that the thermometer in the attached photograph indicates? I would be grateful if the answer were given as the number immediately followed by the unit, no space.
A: -36°F
